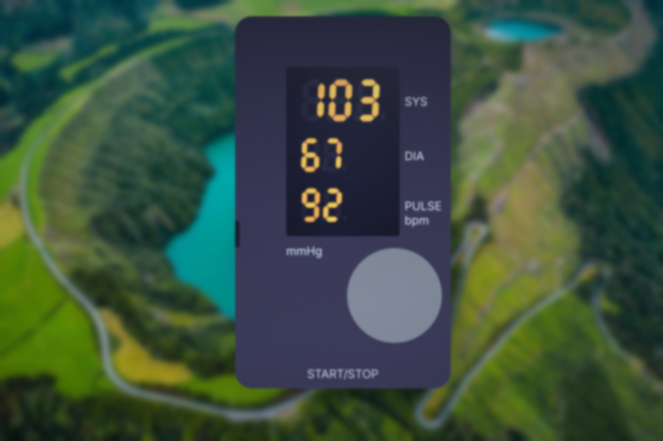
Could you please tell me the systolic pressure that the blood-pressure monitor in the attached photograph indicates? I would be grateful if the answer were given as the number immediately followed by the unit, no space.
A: 103mmHg
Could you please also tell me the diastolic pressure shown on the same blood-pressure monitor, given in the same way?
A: 67mmHg
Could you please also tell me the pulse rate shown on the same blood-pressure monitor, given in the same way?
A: 92bpm
